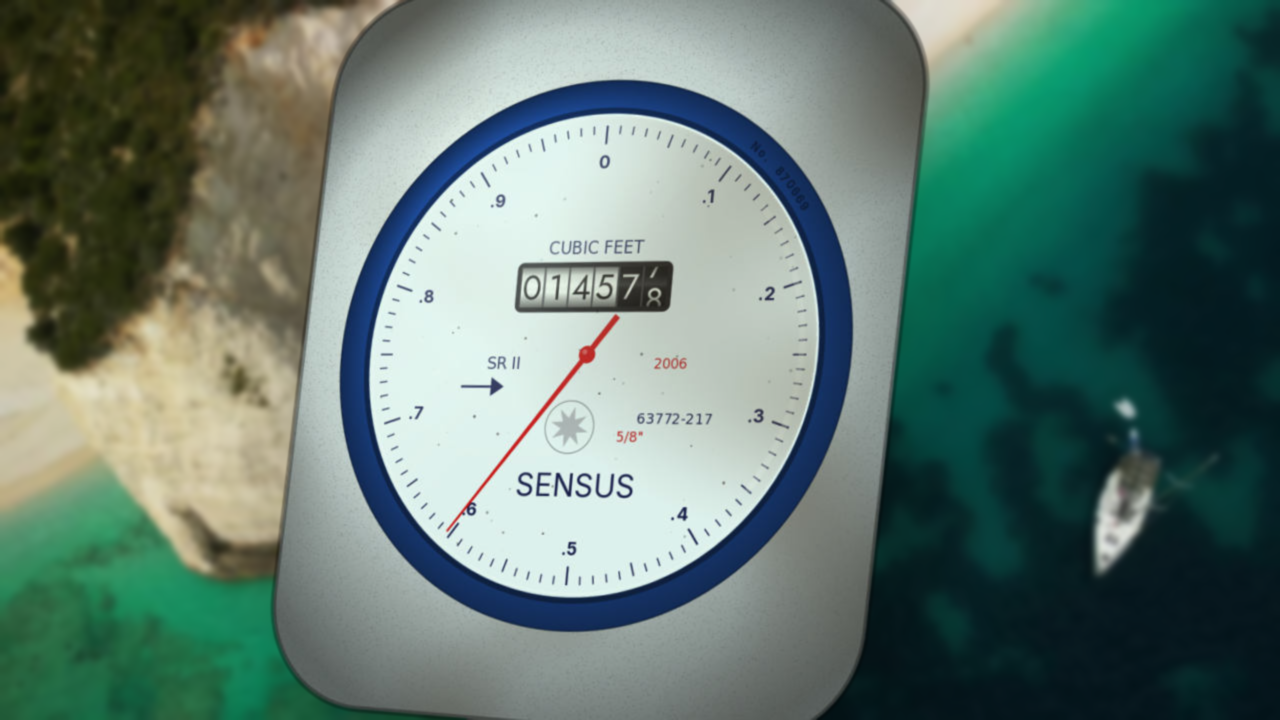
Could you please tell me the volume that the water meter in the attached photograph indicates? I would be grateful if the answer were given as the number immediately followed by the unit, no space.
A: 14577.60ft³
